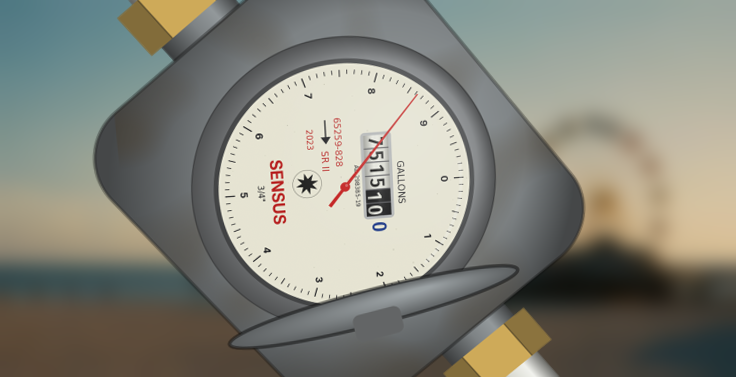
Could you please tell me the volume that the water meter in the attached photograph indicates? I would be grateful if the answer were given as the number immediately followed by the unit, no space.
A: 7515098.6gal
